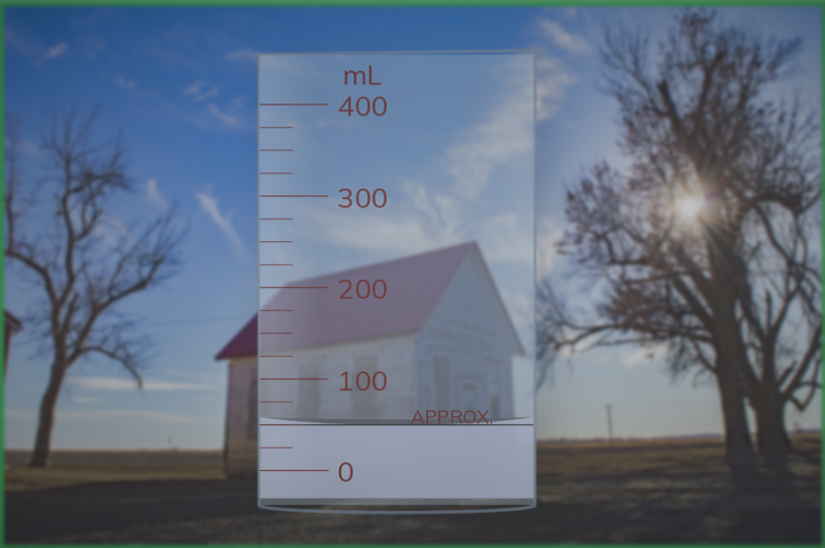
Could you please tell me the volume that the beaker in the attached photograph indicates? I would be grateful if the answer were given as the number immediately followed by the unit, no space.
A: 50mL
